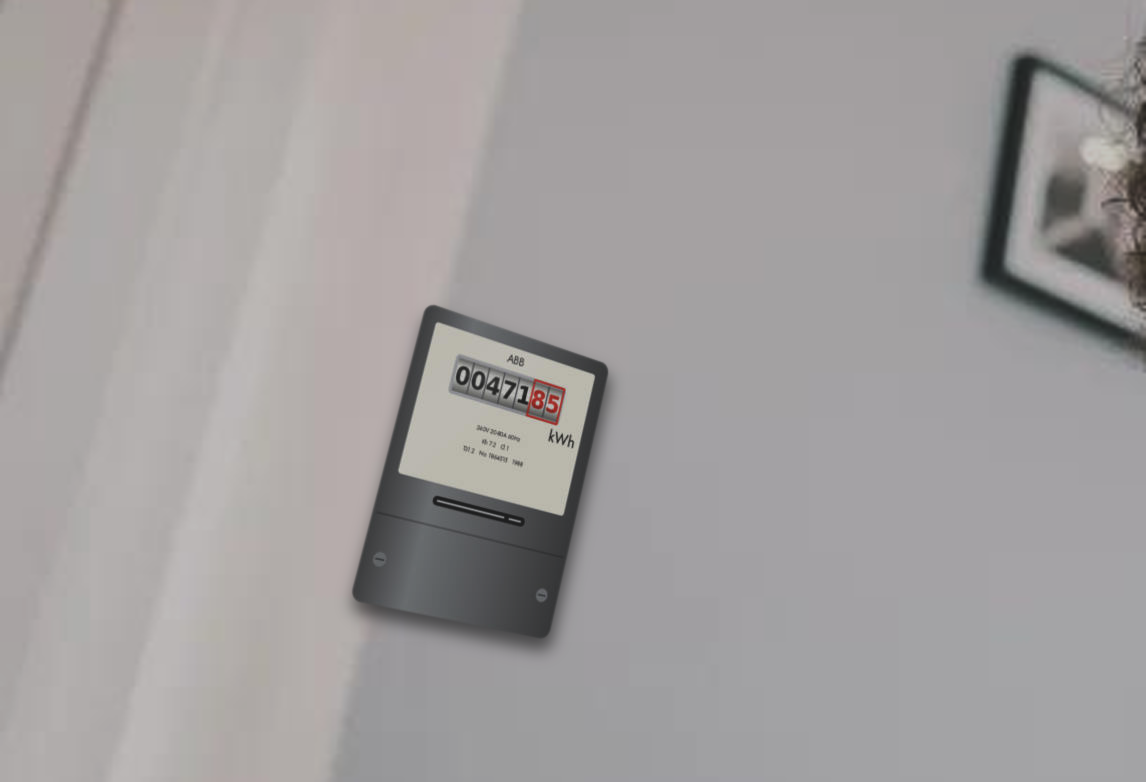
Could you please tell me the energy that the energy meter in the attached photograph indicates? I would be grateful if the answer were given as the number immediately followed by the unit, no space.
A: 471.85kWh
